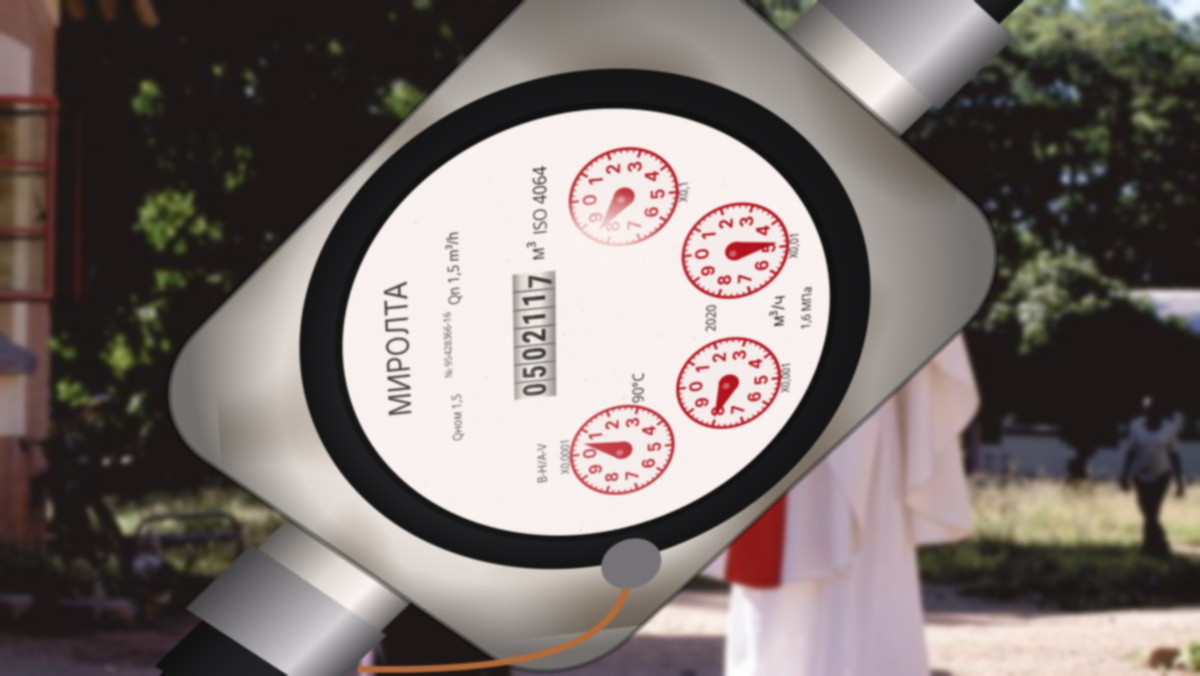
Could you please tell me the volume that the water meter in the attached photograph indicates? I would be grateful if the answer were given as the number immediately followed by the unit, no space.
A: 502116.8480m³
